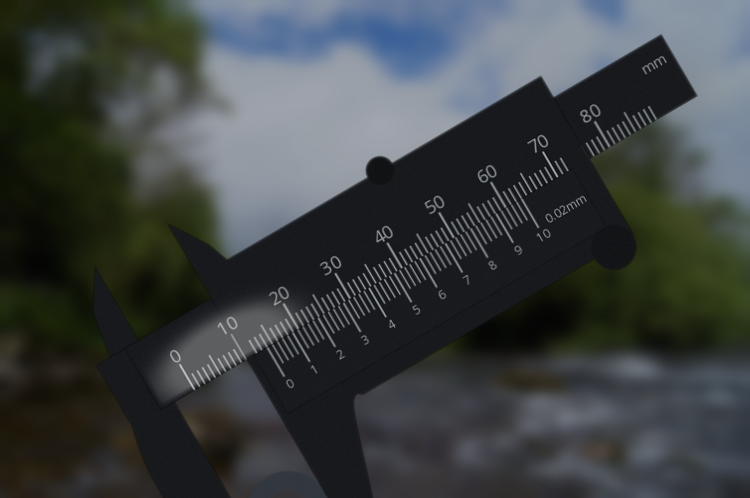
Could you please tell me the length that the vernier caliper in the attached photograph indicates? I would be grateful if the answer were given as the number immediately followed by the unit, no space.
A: 14.0mm
